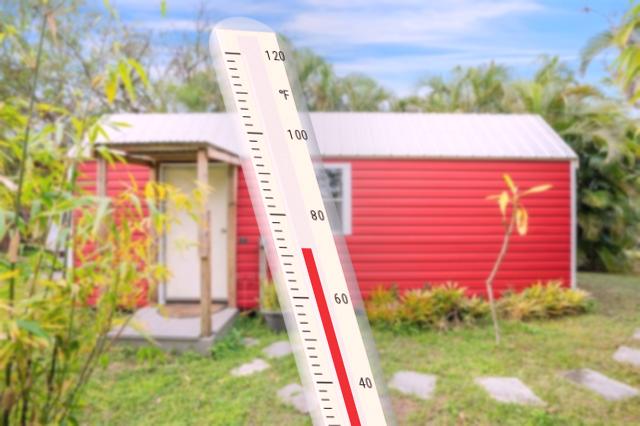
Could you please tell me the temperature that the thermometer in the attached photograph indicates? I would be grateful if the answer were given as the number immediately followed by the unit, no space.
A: 72°F
